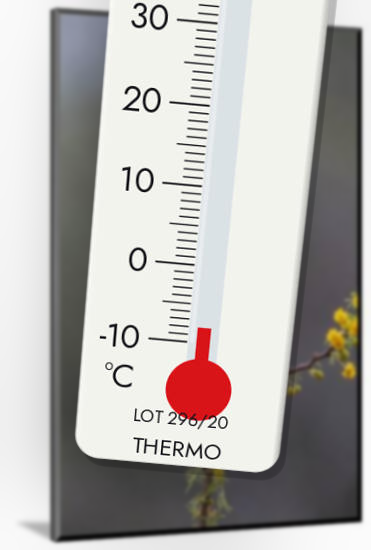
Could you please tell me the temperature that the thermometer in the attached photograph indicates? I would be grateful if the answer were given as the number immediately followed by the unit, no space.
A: -8°C
